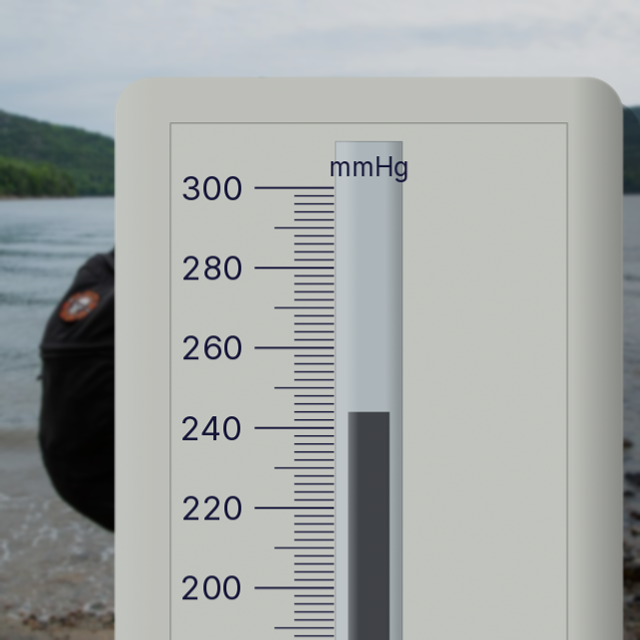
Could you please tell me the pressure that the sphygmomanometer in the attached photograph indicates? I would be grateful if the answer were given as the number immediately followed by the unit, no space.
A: 244mmHg
